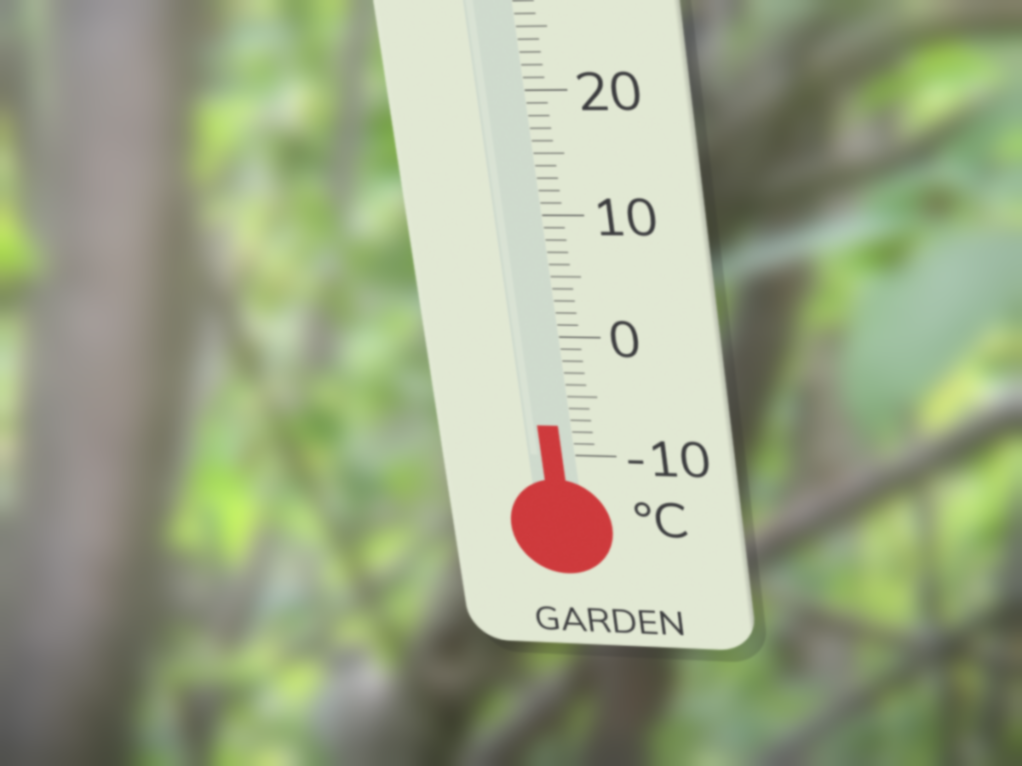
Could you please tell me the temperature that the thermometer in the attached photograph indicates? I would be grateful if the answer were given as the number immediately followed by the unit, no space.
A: -7.5°C
